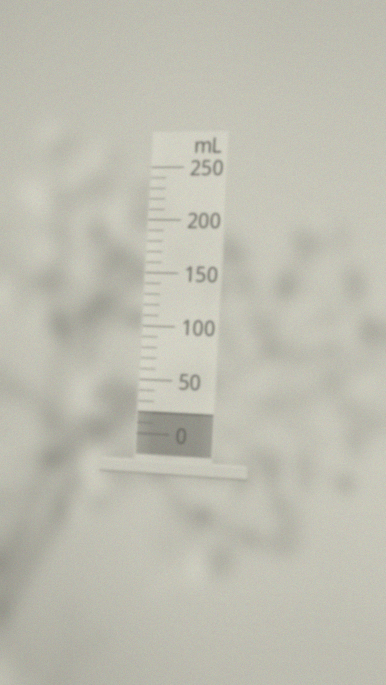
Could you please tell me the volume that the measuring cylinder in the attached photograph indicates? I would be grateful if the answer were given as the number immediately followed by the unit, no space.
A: 20mL
